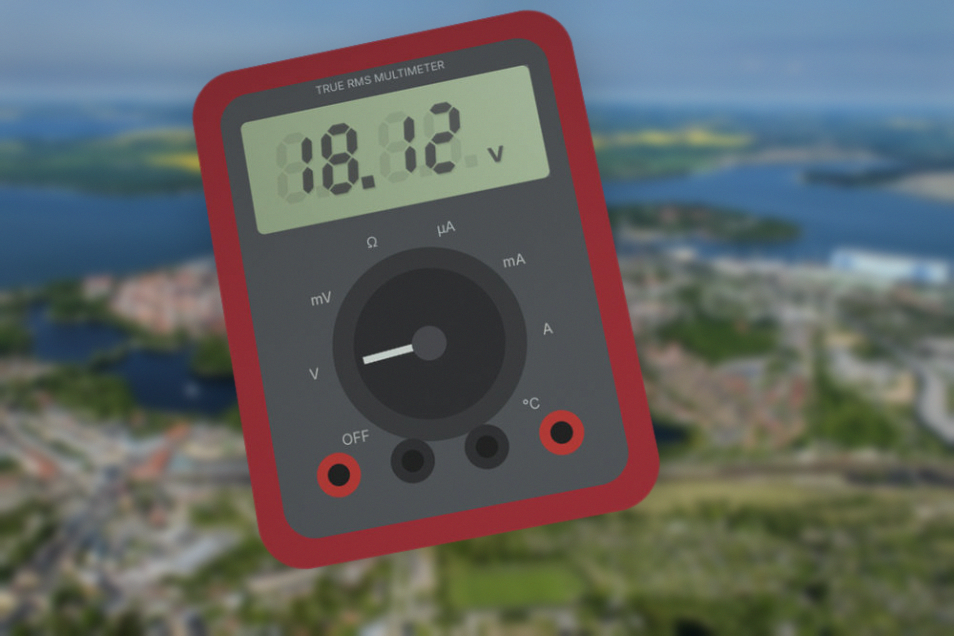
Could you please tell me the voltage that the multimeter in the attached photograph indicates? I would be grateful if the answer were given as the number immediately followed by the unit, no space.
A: 18.12V
